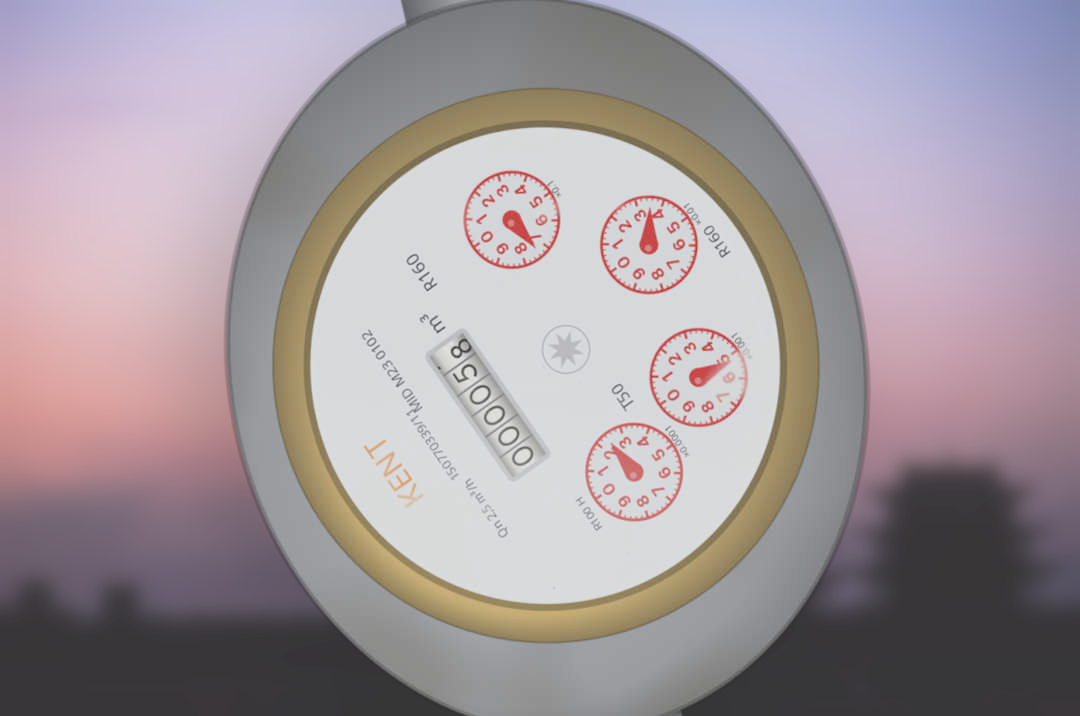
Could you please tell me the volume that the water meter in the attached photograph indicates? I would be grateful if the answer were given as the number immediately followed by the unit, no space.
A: 57.7352m³
